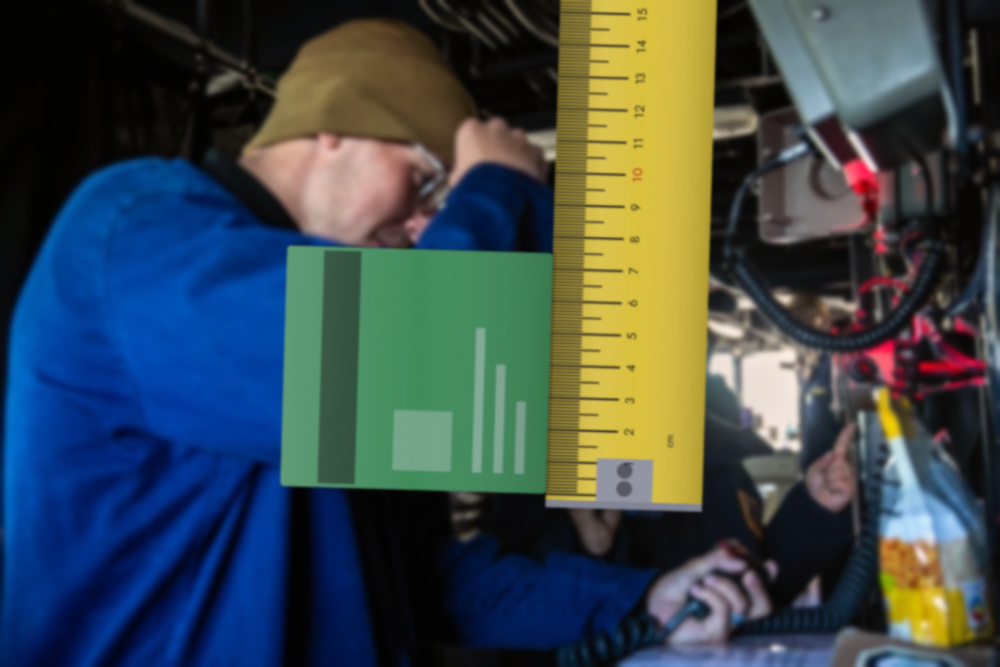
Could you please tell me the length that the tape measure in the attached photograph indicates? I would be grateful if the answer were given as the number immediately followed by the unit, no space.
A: 7.5cm
